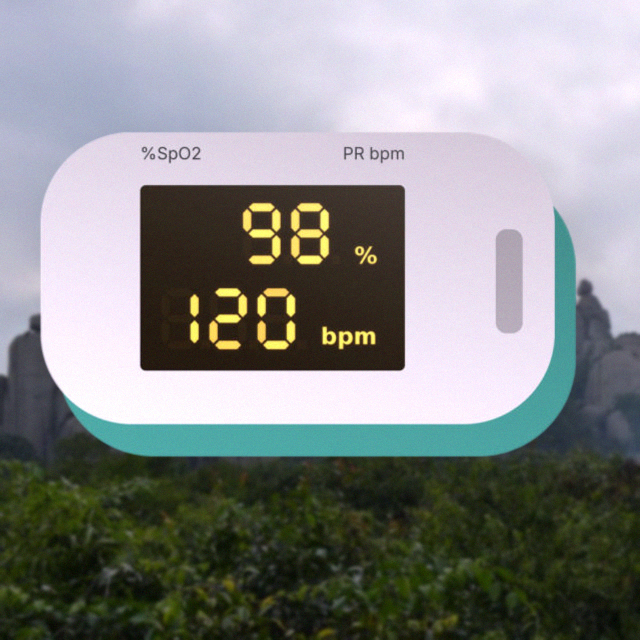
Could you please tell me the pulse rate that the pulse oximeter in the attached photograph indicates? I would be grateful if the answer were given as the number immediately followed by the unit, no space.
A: 120bpm
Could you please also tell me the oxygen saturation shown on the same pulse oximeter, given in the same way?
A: 98%
